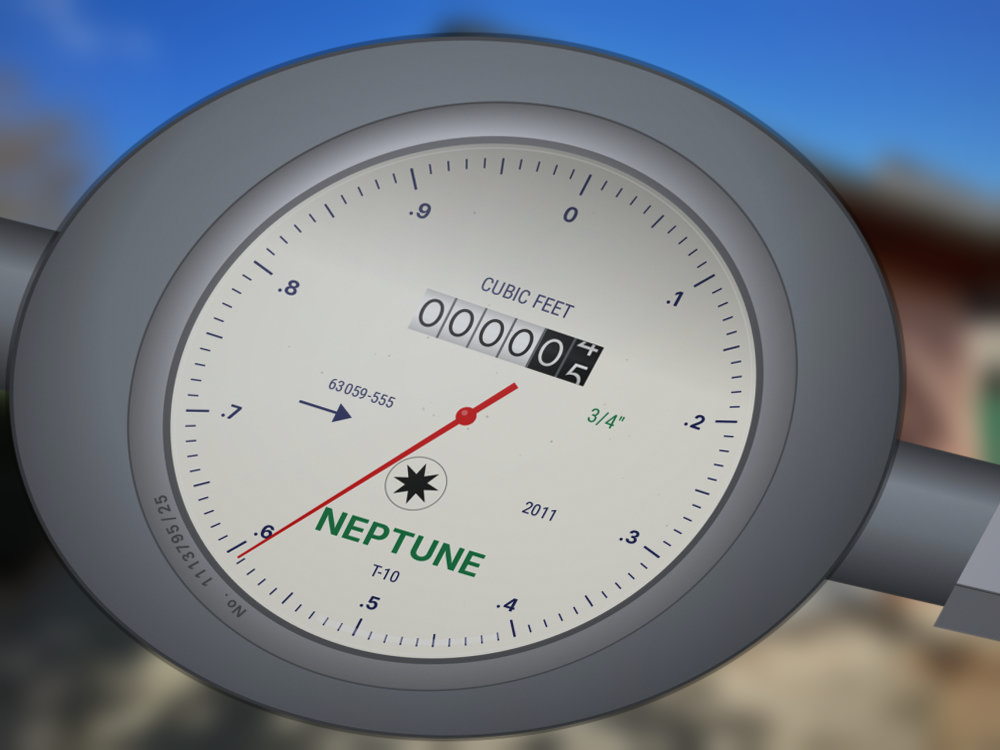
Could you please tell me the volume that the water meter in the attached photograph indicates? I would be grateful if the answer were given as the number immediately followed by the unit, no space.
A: 4.59ft³
